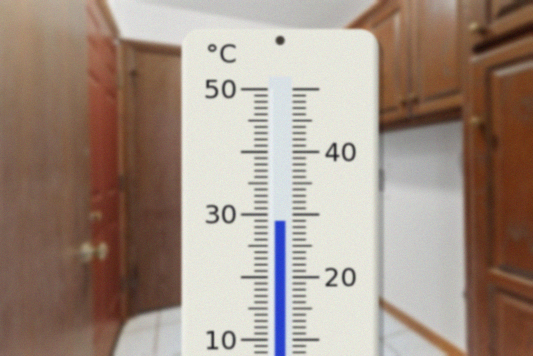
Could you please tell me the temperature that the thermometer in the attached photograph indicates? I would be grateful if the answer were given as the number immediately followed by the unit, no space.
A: 29°C
